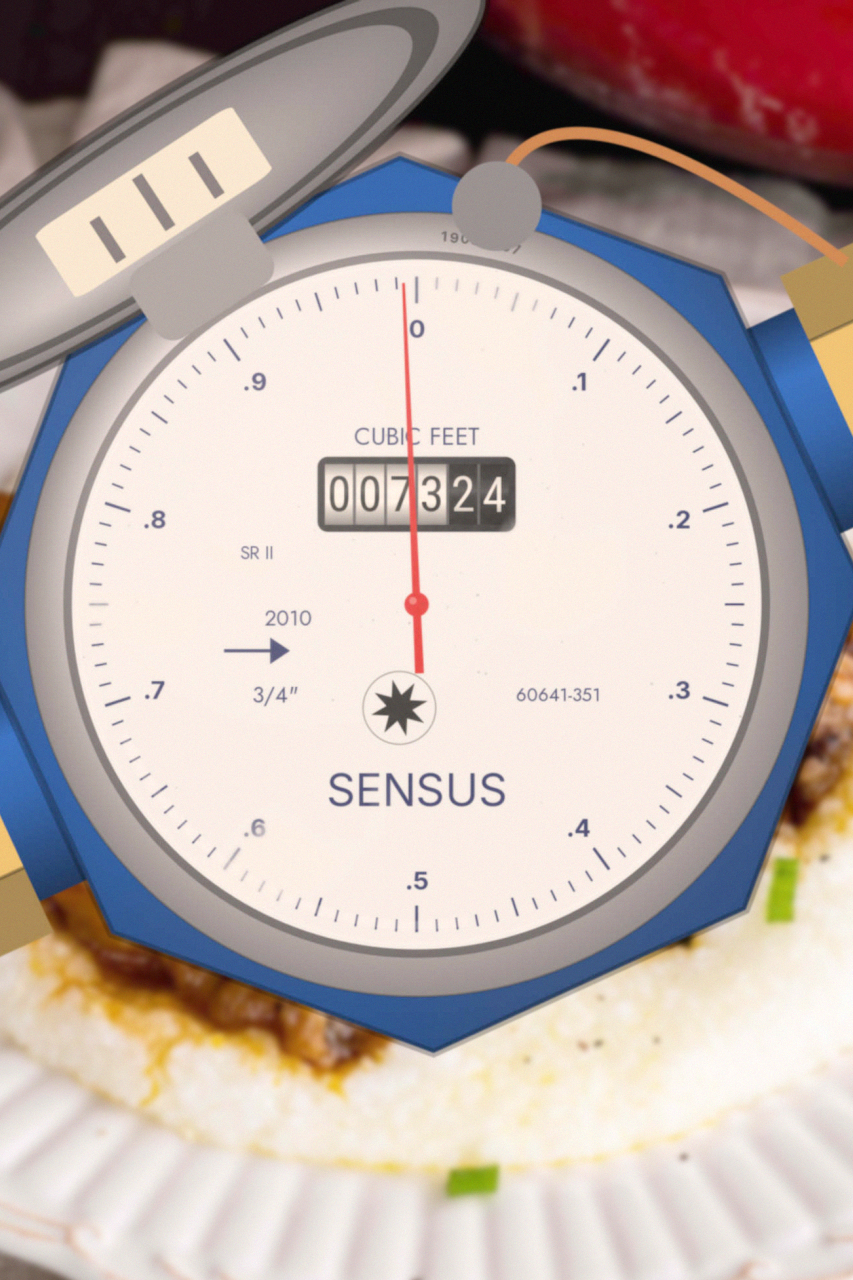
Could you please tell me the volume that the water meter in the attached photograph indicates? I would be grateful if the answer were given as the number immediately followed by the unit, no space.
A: 7323.99ft³
